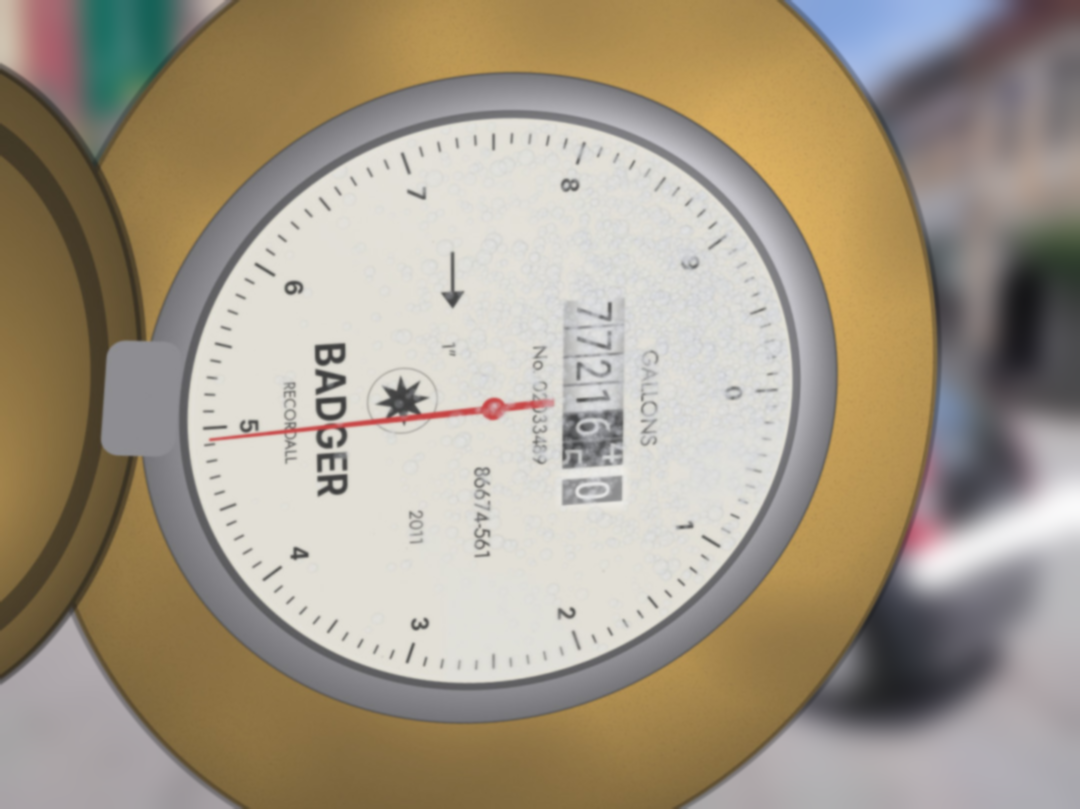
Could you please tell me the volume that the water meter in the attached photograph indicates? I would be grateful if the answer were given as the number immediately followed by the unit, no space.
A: 7721644.9gal
